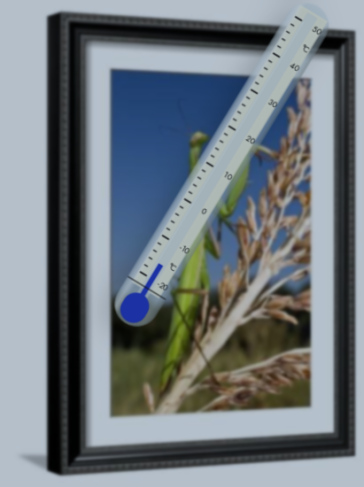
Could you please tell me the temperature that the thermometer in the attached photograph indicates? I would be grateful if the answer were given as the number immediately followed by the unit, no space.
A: -16°C
